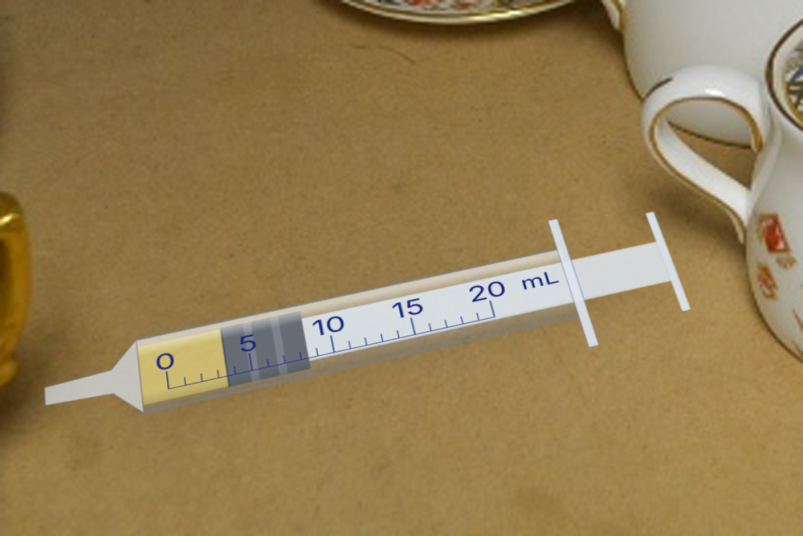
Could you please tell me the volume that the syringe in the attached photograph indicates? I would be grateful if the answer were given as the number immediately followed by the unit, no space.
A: 3.5mL
